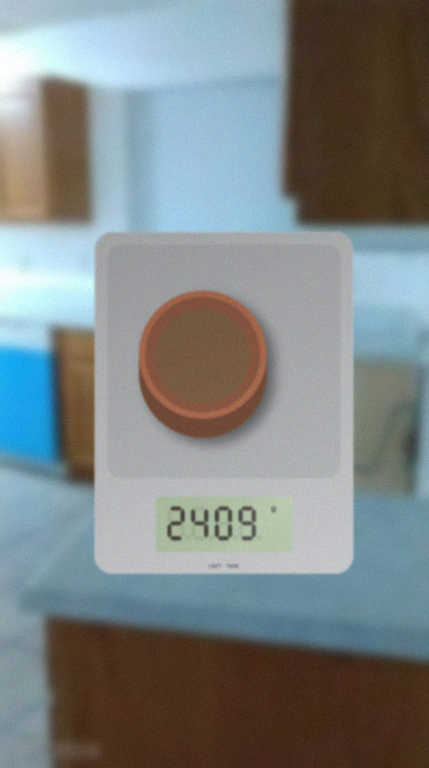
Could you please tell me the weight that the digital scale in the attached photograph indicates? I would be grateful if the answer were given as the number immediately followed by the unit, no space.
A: 2409g
